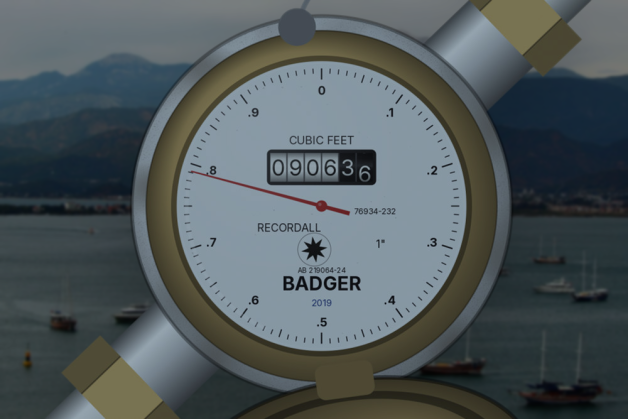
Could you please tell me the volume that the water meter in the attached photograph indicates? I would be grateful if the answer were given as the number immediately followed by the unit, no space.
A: 90635.79ft³
